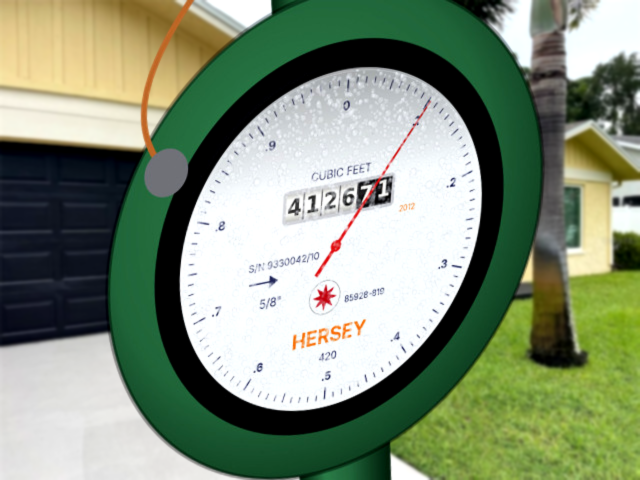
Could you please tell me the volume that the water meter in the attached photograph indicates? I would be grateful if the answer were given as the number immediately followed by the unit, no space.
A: 412671.10ft³
